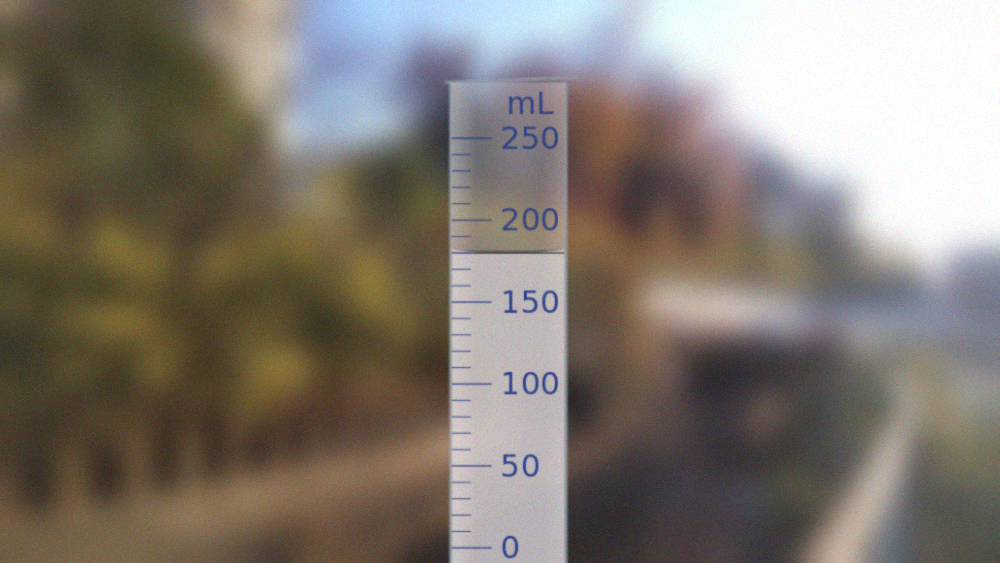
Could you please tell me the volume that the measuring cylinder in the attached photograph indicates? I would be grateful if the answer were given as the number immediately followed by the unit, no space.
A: 180mL
